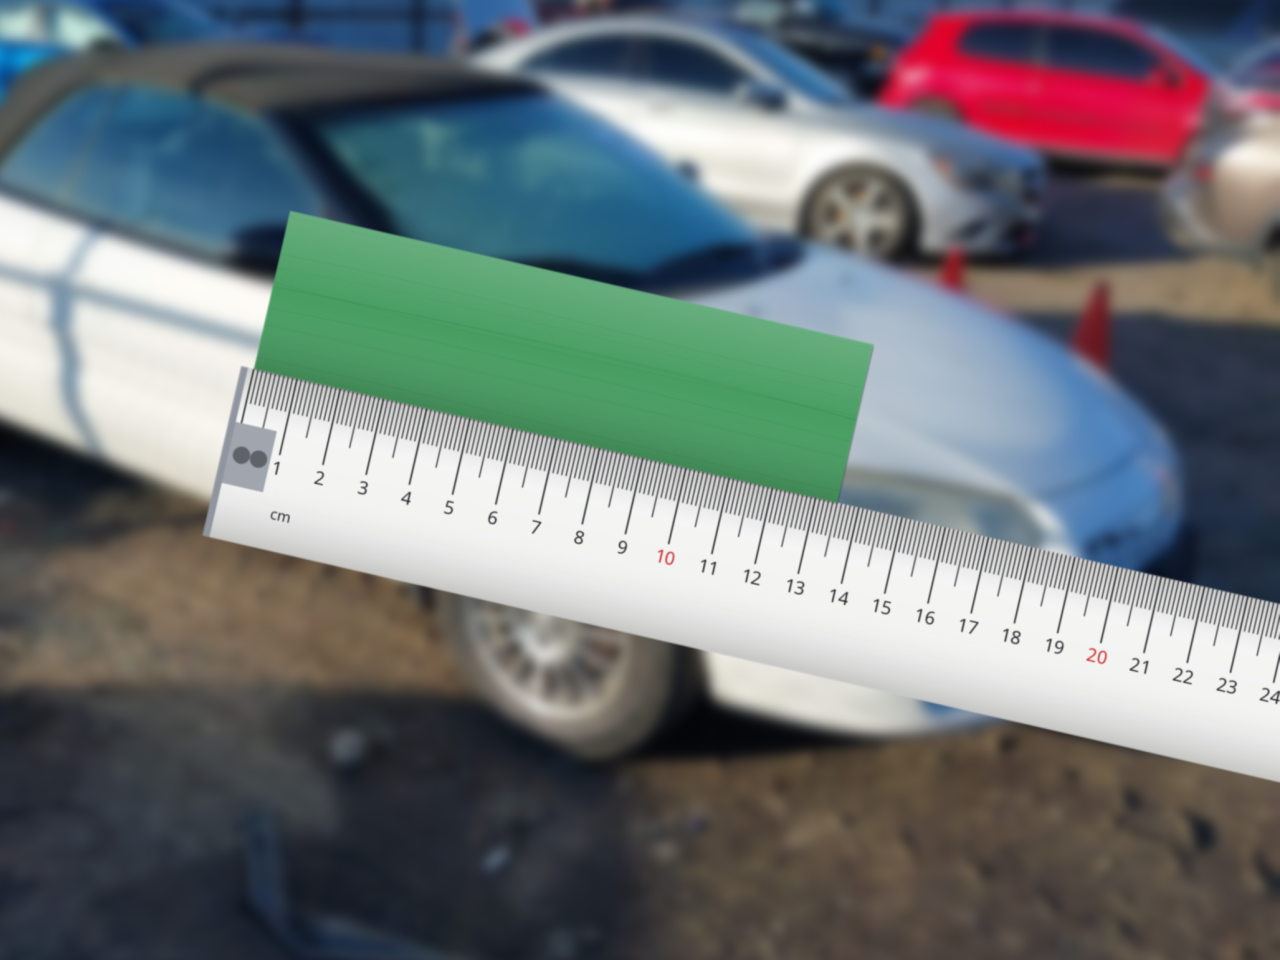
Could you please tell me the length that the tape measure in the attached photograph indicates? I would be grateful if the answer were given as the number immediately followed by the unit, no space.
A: 13.5cm
